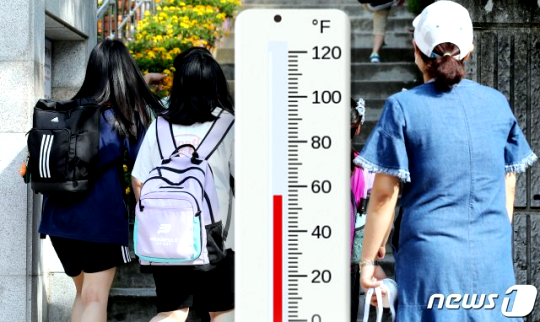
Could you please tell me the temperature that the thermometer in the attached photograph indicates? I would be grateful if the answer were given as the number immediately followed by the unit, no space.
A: 56°F
